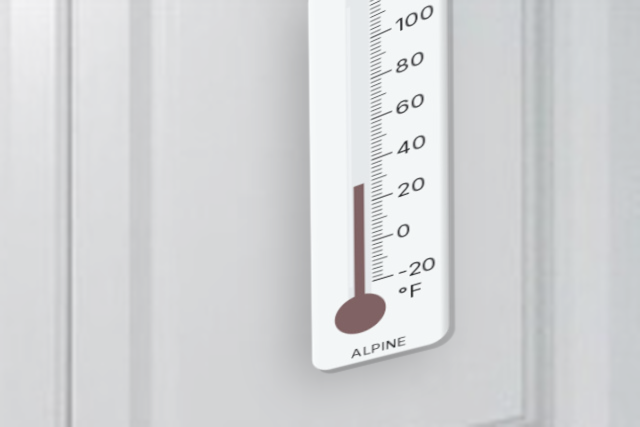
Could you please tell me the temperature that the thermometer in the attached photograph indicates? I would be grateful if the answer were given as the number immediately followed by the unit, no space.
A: 30°F
